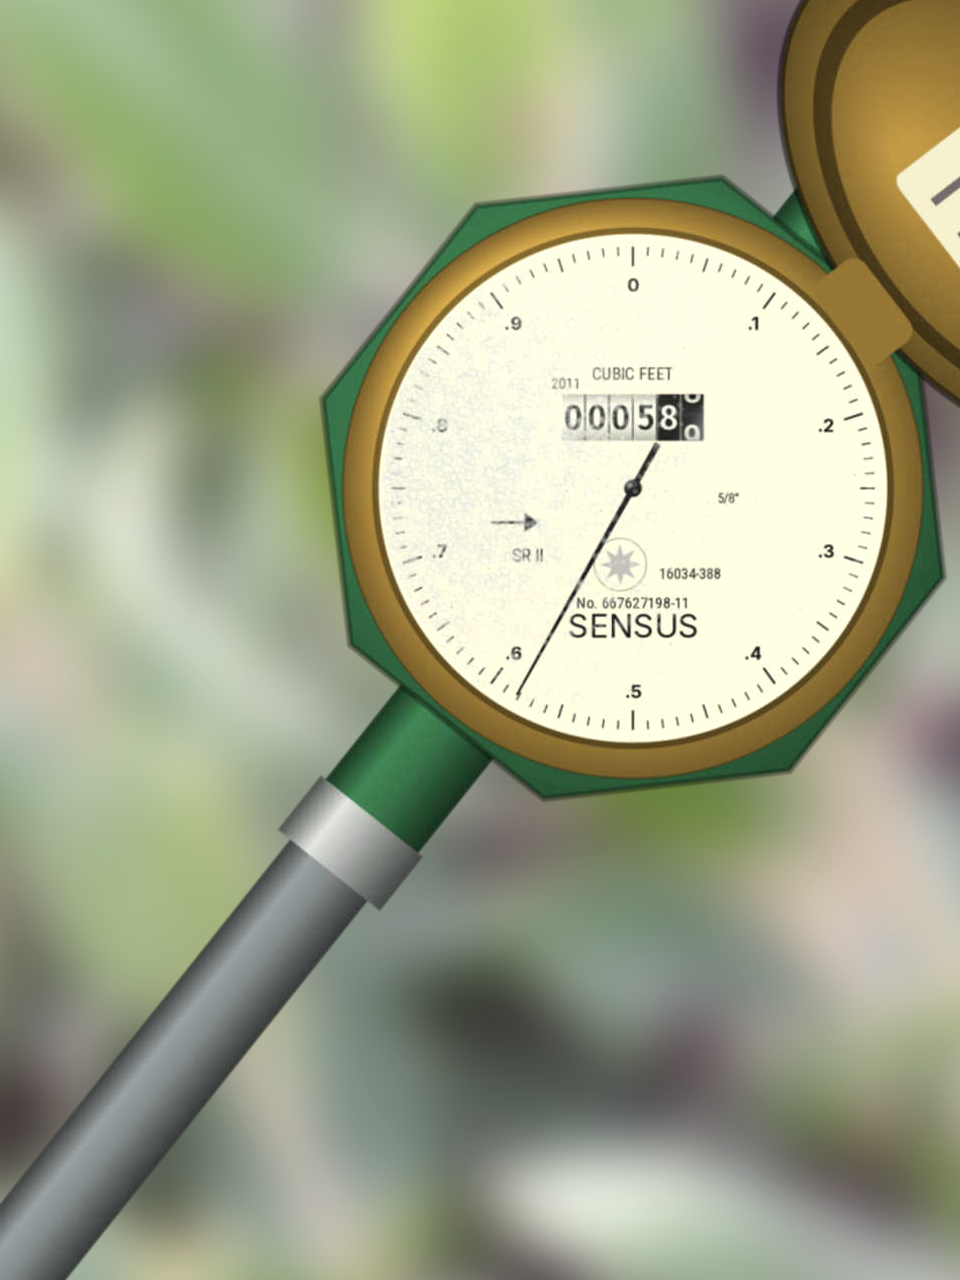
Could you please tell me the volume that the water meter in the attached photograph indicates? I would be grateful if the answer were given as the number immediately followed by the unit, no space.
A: 588.58ft³
